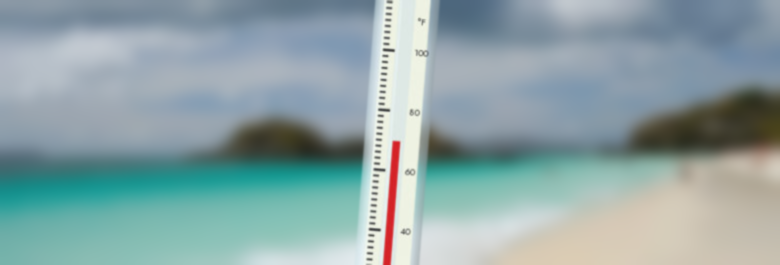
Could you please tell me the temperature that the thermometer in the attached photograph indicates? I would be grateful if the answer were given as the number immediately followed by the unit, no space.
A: 70°F
